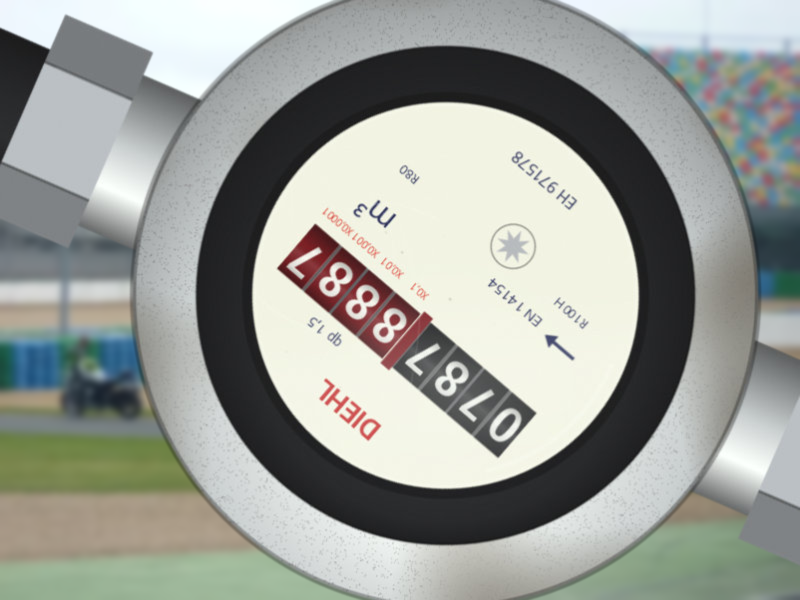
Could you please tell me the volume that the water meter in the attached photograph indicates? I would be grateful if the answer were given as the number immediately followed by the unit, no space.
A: 787.8887m³
